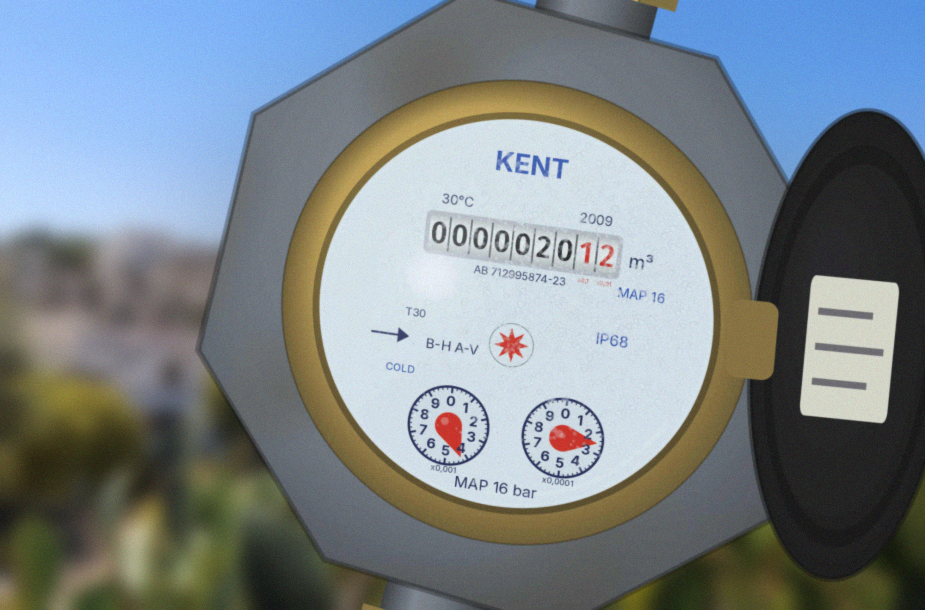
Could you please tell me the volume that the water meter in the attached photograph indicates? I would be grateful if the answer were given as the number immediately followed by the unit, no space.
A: 20.1242m³
